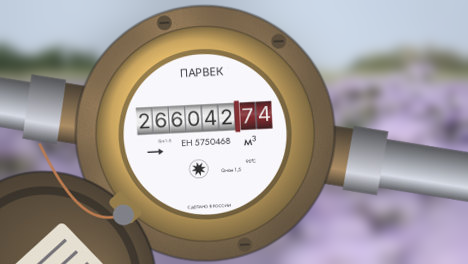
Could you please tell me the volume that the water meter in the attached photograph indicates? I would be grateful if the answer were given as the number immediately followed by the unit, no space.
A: 266042.74m³
